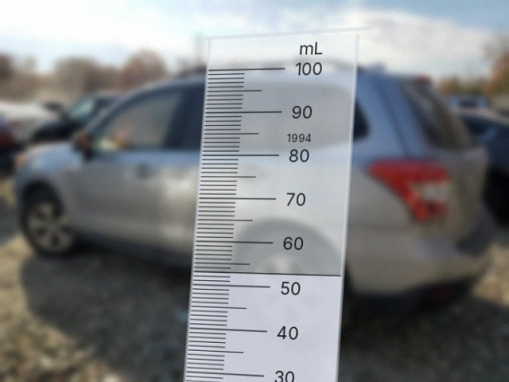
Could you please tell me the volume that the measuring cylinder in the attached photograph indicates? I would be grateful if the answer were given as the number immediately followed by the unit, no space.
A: 53mL
